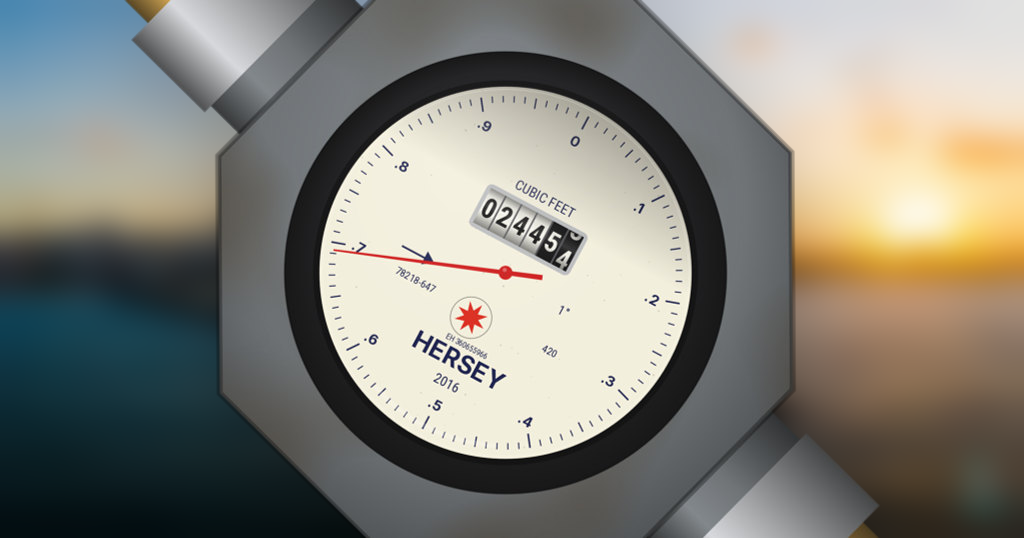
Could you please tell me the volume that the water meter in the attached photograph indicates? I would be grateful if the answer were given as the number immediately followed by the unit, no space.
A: 24453.69ft³
